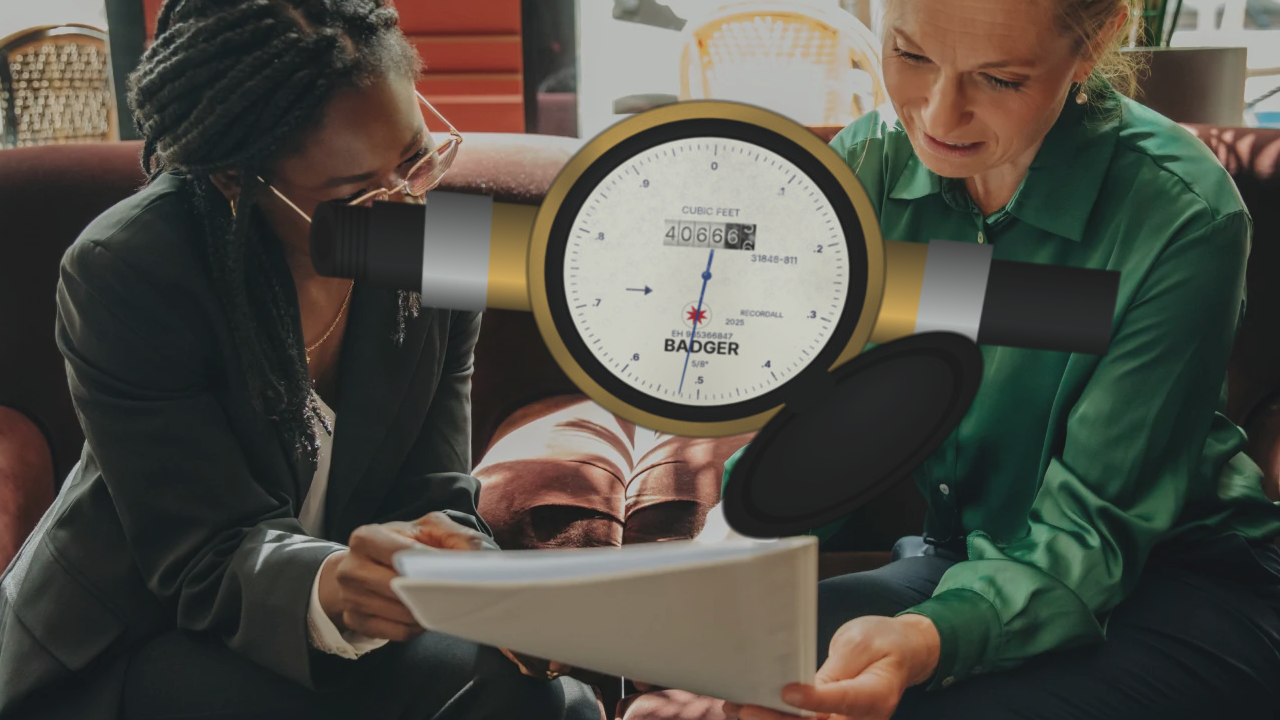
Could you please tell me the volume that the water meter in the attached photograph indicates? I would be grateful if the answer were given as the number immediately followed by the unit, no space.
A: 406665.52ft³
